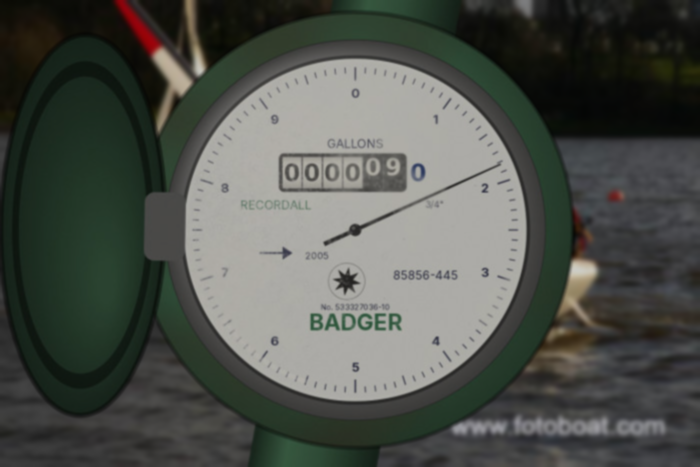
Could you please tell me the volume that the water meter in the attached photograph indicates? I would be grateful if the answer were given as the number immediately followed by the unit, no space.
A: 91.8gal
